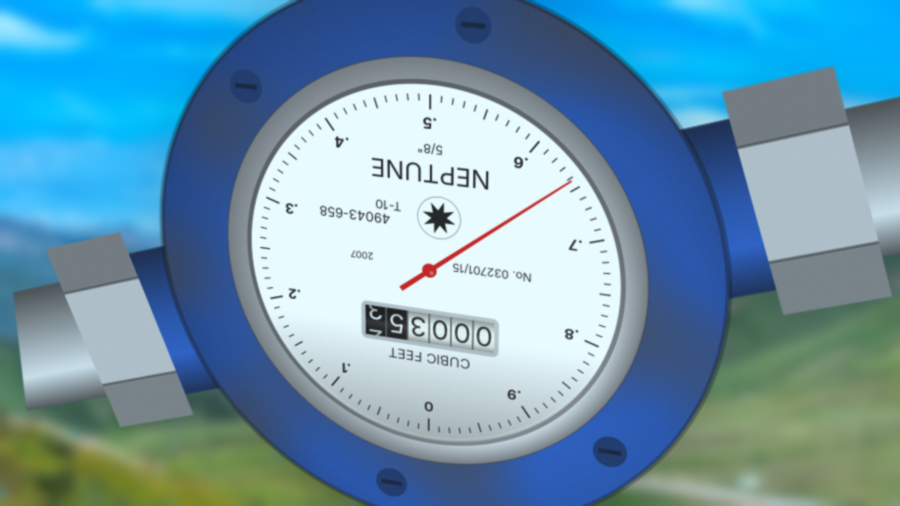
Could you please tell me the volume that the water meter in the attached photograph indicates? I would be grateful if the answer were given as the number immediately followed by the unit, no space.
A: 352.64ft³
